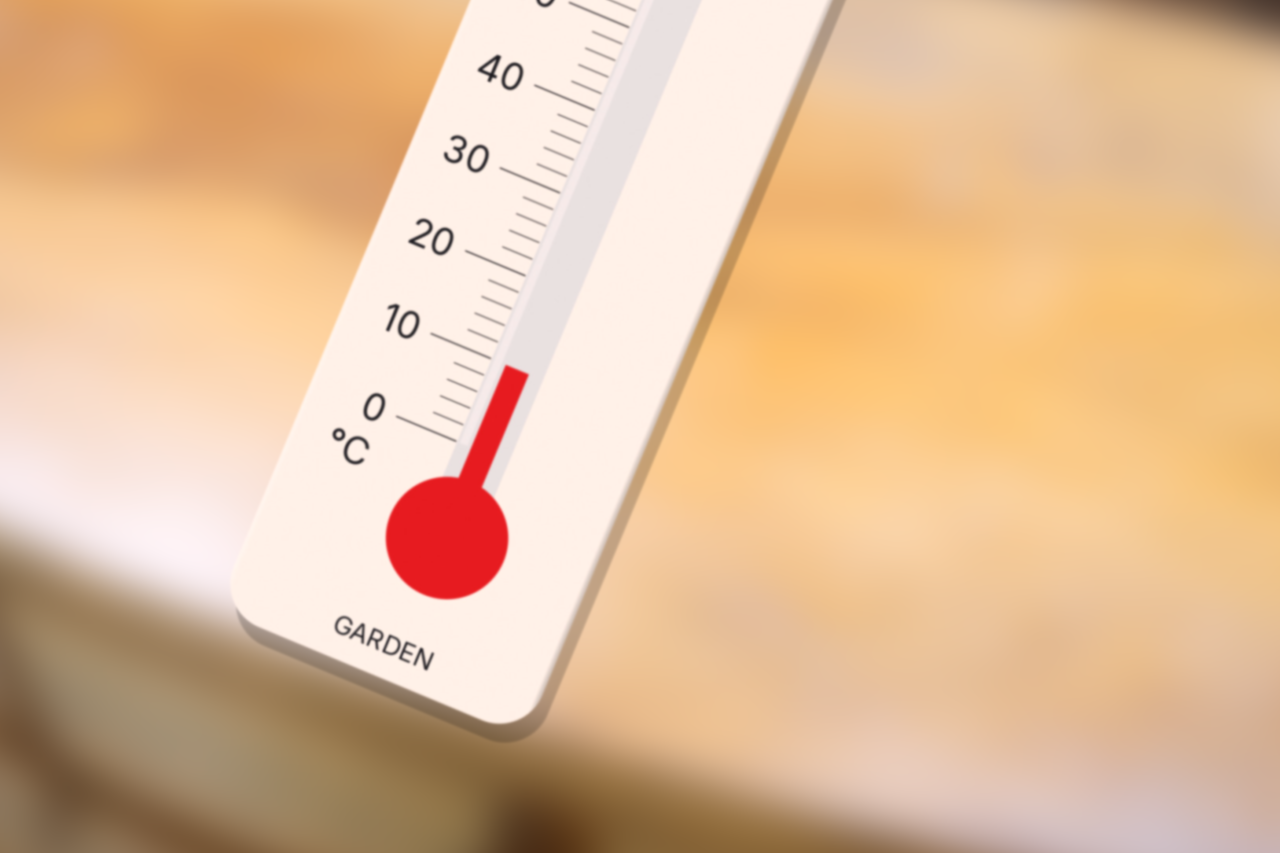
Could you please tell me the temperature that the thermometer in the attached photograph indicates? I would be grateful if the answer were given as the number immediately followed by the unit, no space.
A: 10°C
